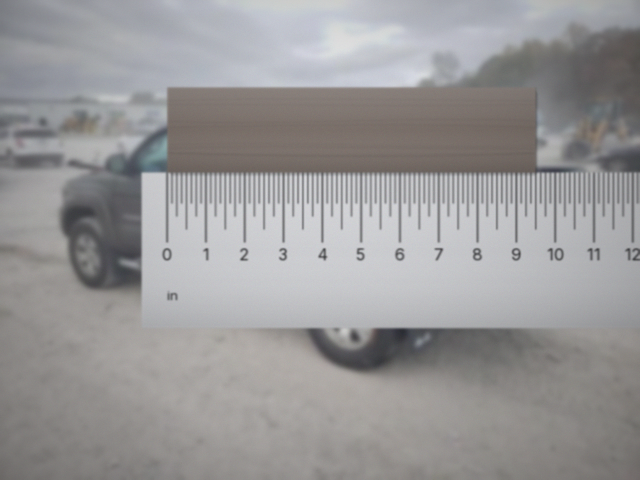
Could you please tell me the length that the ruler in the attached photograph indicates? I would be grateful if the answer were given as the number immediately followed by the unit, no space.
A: 9.5in
